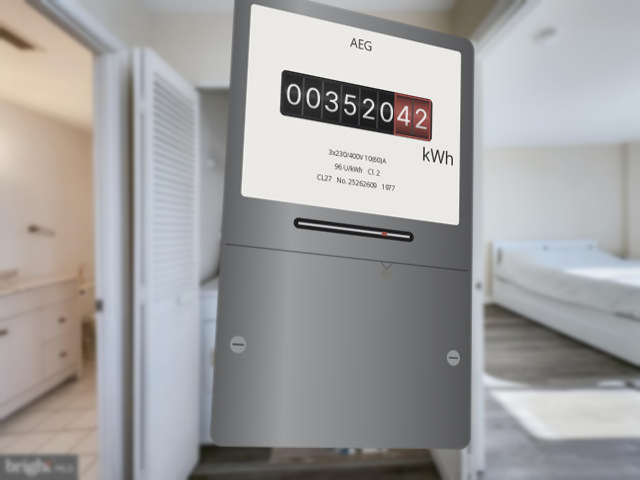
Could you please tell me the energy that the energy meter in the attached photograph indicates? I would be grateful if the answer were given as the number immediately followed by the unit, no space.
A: 3520.42kWh
